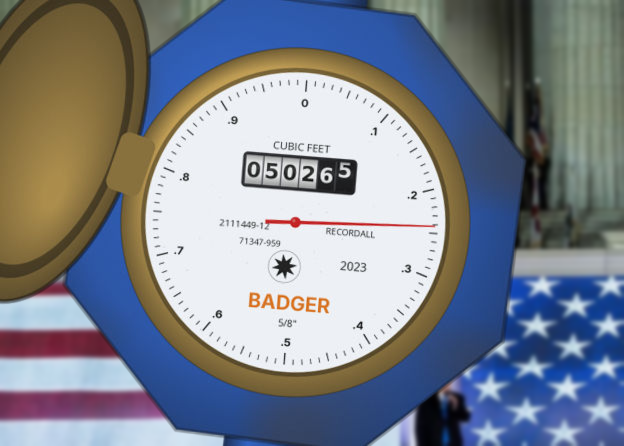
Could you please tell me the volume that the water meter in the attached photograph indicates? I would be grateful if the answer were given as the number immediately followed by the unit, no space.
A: 50265.24ft³
